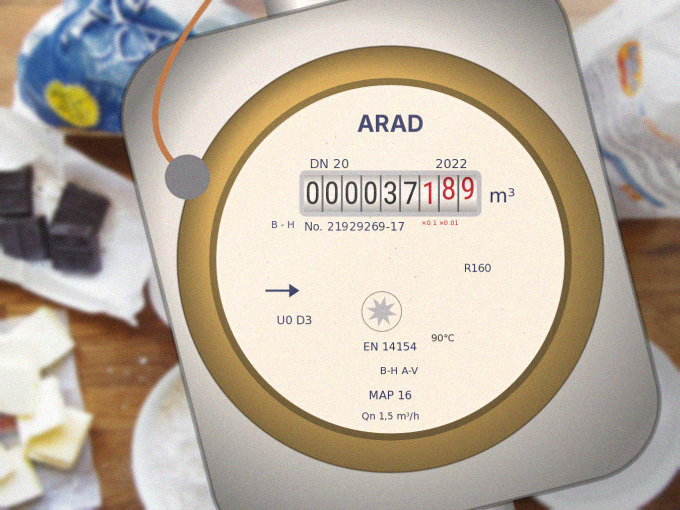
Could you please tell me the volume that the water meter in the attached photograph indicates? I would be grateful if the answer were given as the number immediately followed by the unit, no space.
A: 37.189m³
